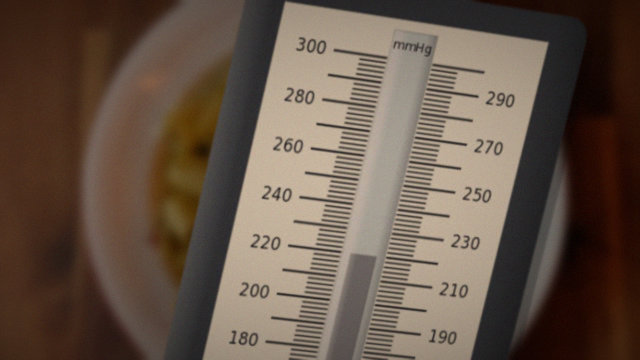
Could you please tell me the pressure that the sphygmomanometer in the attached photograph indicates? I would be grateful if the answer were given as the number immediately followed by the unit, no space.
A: 220mmHg
